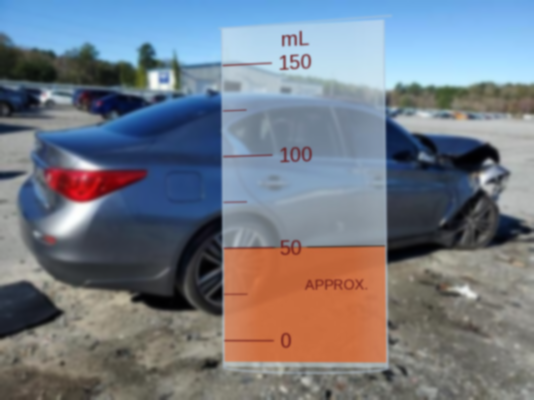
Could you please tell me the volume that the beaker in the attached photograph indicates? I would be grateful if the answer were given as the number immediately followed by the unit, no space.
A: 50mL
